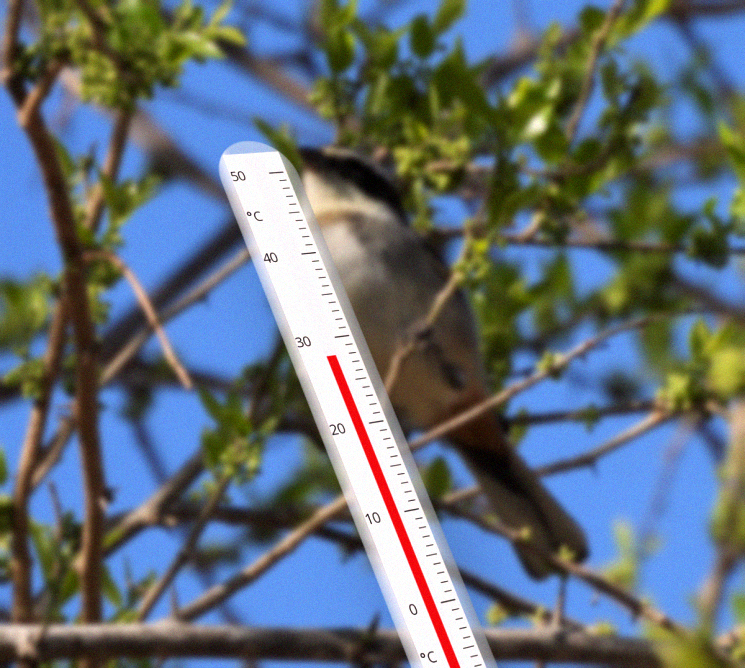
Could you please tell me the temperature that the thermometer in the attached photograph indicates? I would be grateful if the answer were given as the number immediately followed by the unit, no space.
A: 28°C
